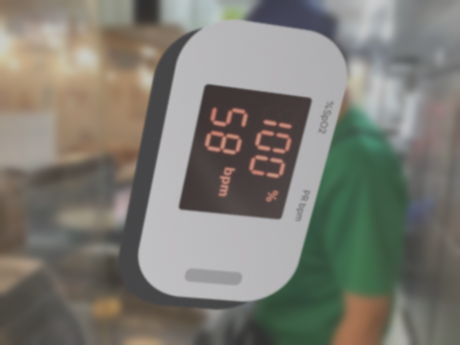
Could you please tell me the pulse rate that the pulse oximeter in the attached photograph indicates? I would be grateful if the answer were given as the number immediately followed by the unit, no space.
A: 58bpm
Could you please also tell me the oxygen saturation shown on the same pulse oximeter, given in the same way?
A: 100%
